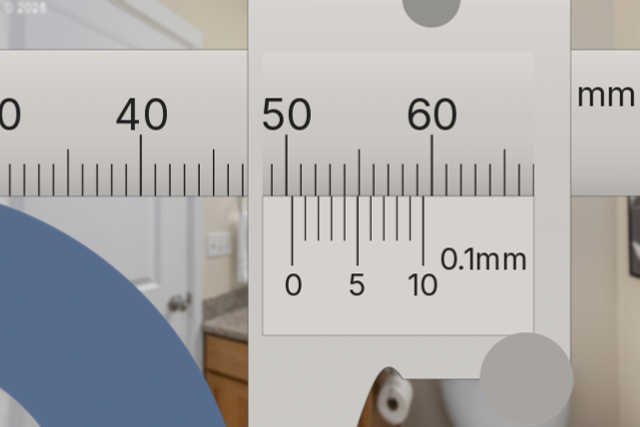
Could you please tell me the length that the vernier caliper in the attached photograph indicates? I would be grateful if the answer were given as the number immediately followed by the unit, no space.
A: 50.4mm
